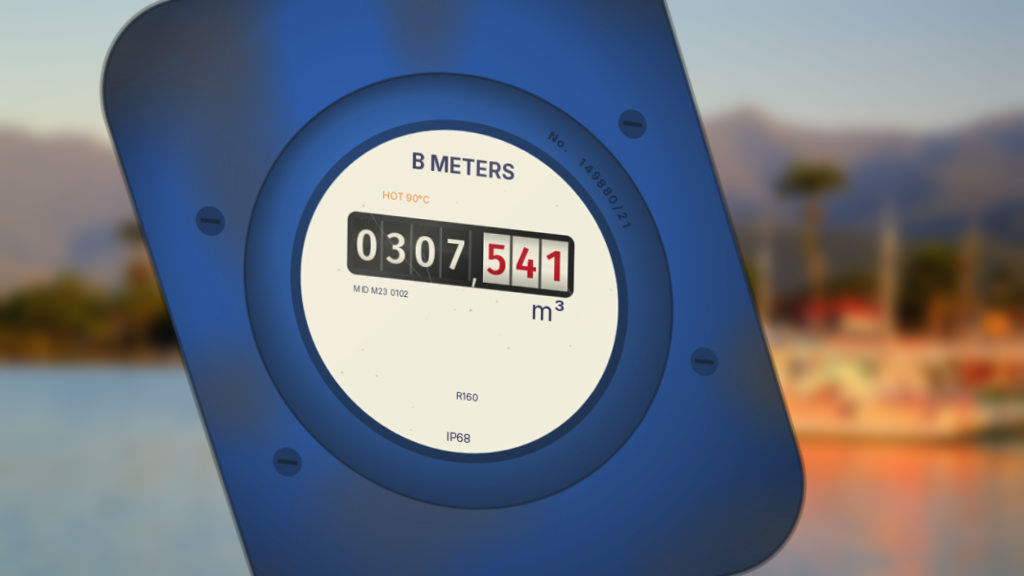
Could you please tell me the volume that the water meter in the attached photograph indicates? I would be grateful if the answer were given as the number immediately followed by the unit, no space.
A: 307.541m³
